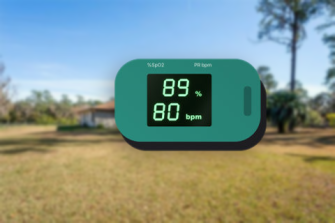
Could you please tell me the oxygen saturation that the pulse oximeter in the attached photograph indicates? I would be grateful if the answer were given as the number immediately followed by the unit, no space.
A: 89%
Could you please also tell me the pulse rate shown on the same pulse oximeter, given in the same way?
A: 80bpm
